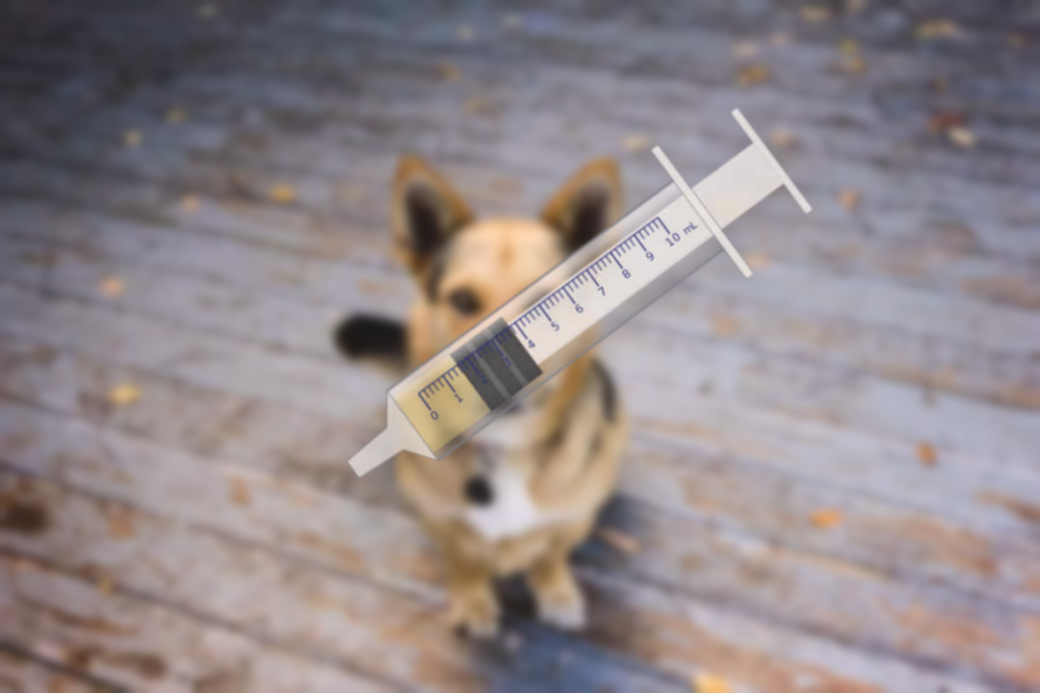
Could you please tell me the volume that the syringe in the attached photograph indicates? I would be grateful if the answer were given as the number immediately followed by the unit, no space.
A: 1.6mL
